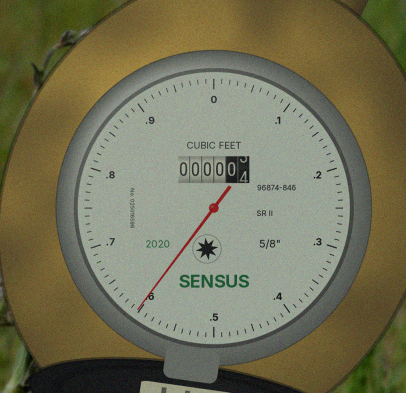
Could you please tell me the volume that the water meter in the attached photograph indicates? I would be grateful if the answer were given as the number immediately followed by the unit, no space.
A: 3.60ft³
